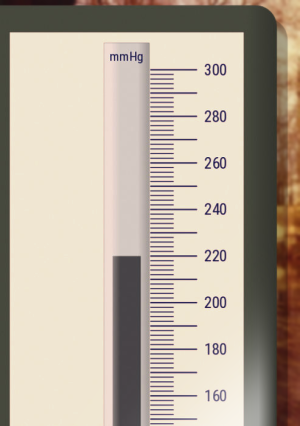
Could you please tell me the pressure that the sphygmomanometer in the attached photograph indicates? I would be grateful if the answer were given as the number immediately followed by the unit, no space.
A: 220mmHg
